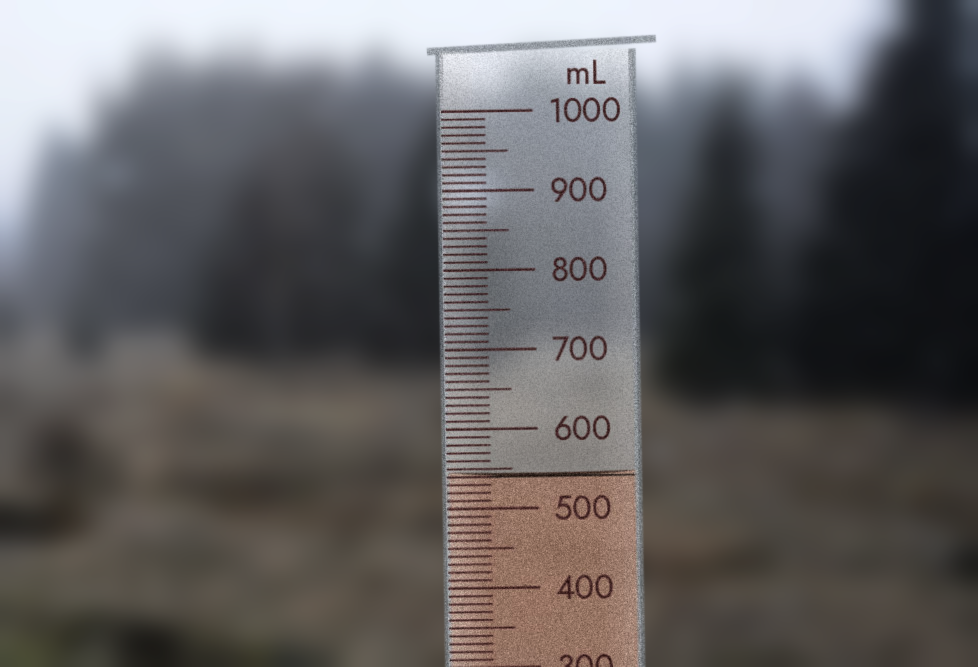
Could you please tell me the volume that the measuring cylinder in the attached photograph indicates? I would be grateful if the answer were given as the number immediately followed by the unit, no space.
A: 540mL
